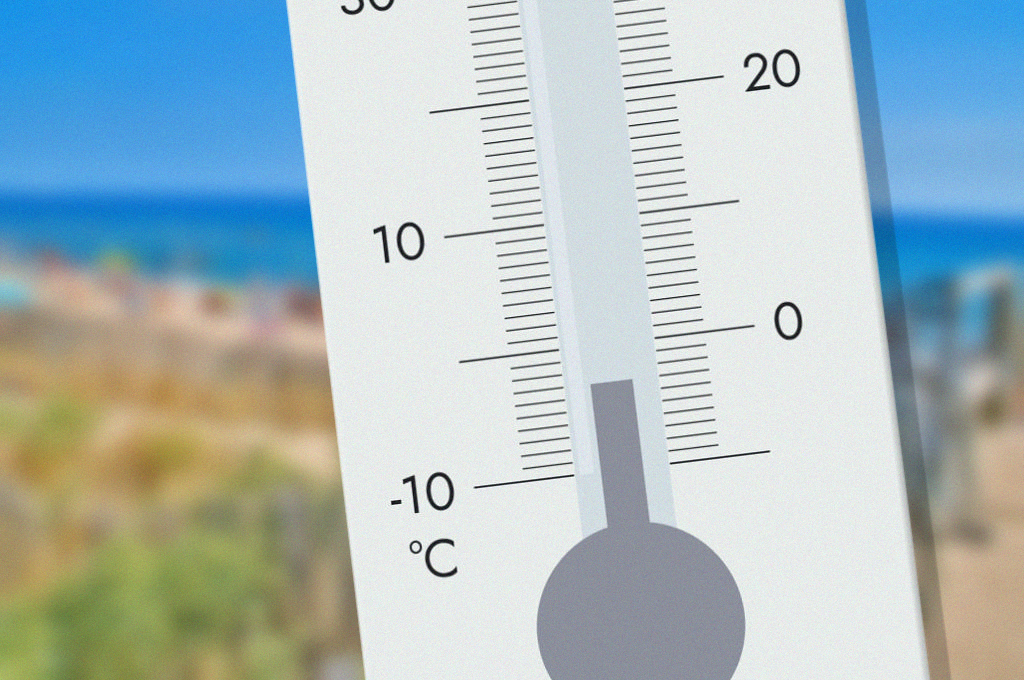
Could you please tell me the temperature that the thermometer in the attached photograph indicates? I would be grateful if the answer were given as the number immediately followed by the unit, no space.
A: -3°C
